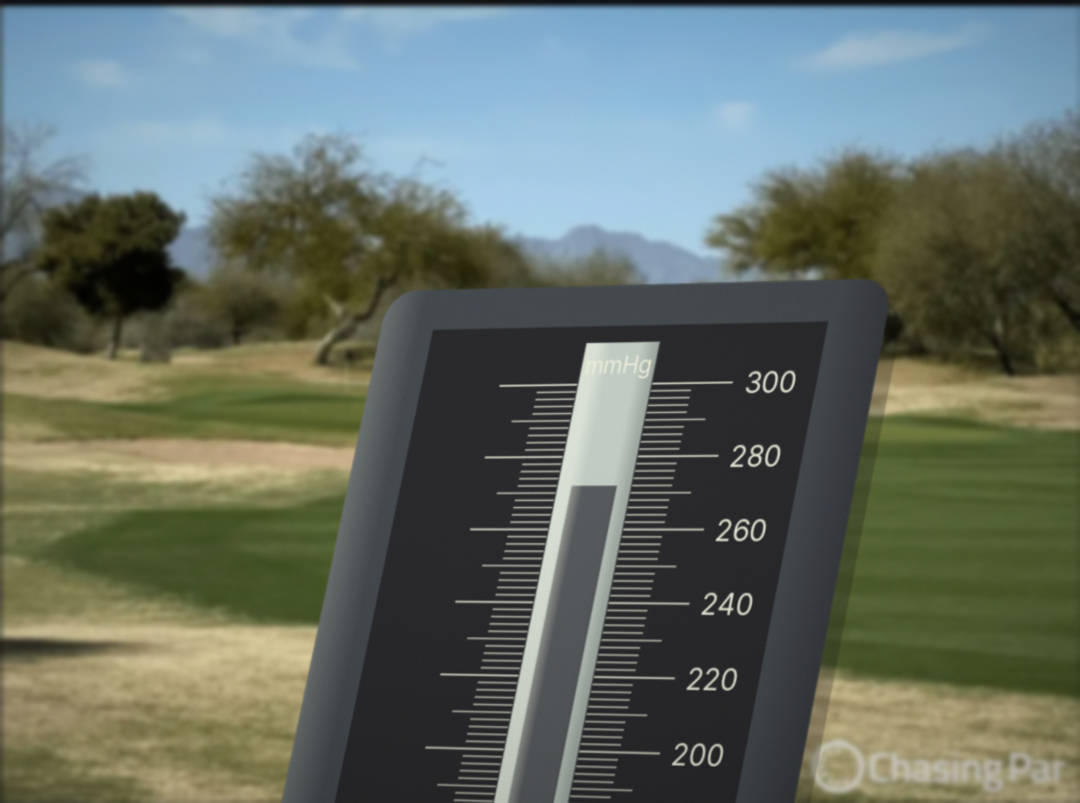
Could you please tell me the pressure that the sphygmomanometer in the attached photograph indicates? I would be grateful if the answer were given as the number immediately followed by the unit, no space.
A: 272mmHg
